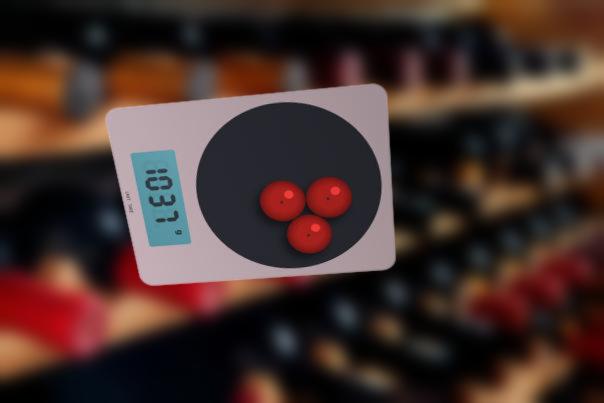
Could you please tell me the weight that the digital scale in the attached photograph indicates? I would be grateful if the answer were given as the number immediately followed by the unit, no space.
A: 1037g
